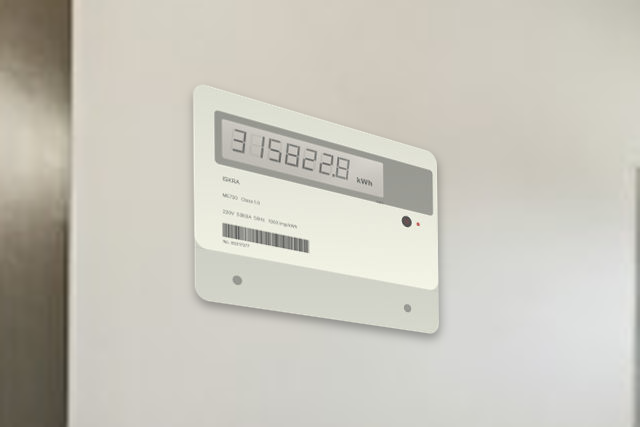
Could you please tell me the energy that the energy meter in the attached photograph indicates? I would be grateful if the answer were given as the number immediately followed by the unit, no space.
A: 315822.8kWh
